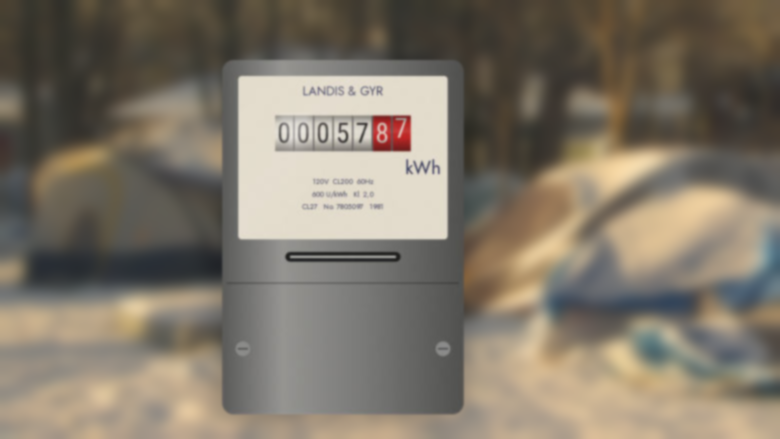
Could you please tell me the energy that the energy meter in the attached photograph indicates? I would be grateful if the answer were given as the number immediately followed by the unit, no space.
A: 57.87kWh
